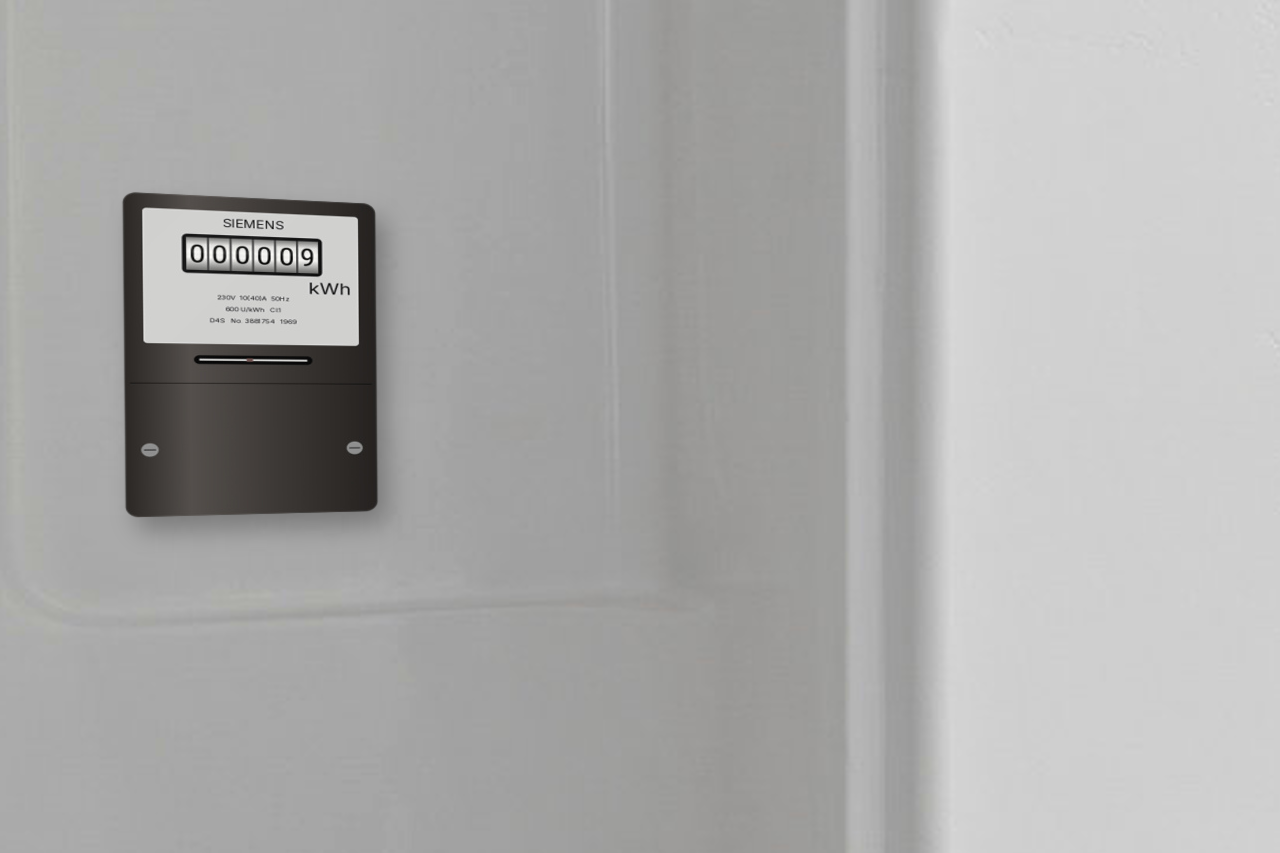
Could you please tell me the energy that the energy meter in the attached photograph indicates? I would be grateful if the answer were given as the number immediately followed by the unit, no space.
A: 9kWh
